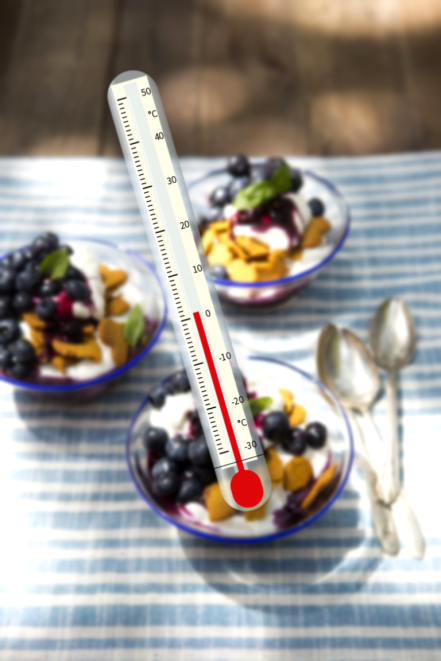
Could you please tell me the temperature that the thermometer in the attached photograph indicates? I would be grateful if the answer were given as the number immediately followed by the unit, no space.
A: 1°C
